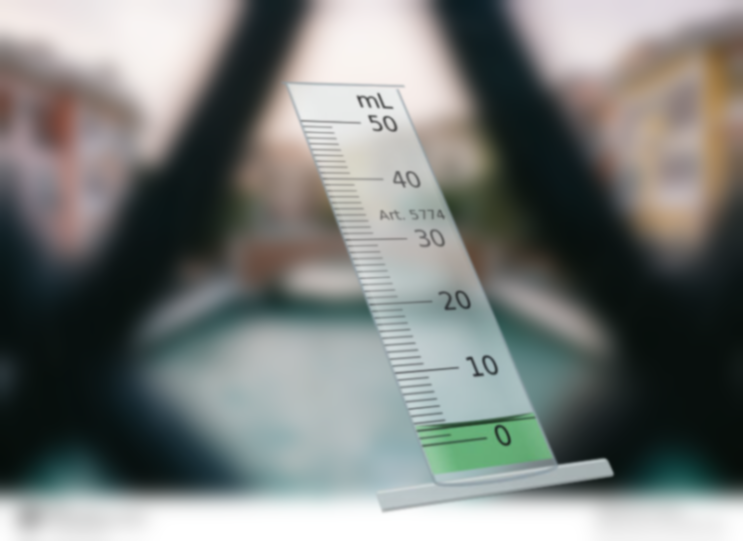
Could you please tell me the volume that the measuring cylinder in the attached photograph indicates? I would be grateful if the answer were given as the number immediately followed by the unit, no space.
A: 2mL
